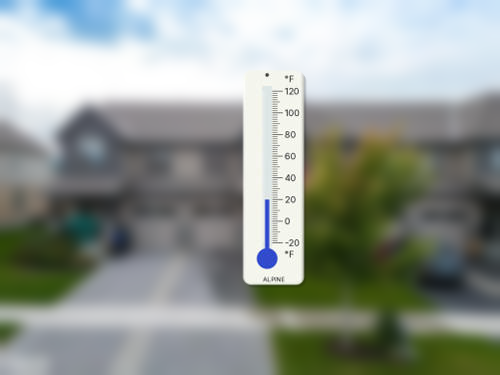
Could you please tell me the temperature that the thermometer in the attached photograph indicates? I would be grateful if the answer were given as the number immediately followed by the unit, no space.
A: 20°F
